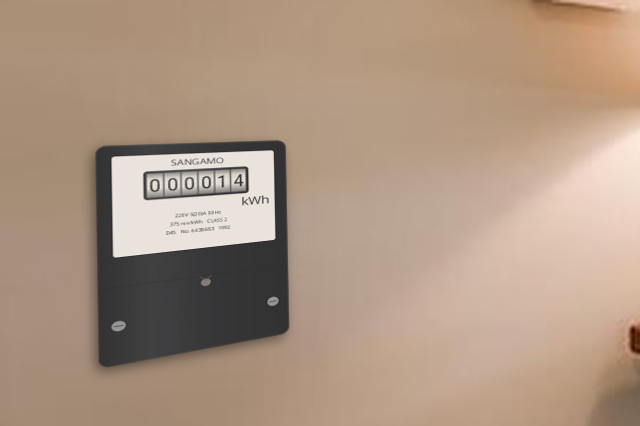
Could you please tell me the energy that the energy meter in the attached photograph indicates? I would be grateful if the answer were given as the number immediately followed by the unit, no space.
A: 14kWh
